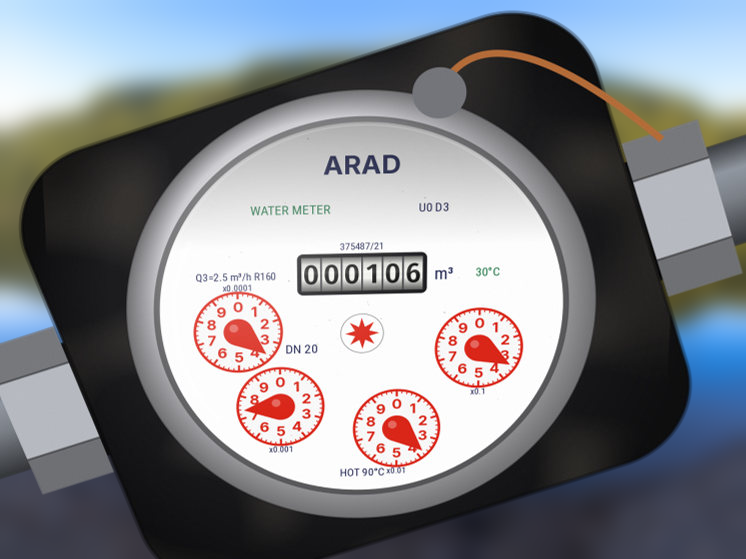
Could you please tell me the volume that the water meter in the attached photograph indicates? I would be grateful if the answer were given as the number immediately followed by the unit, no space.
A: 106.3373m³
